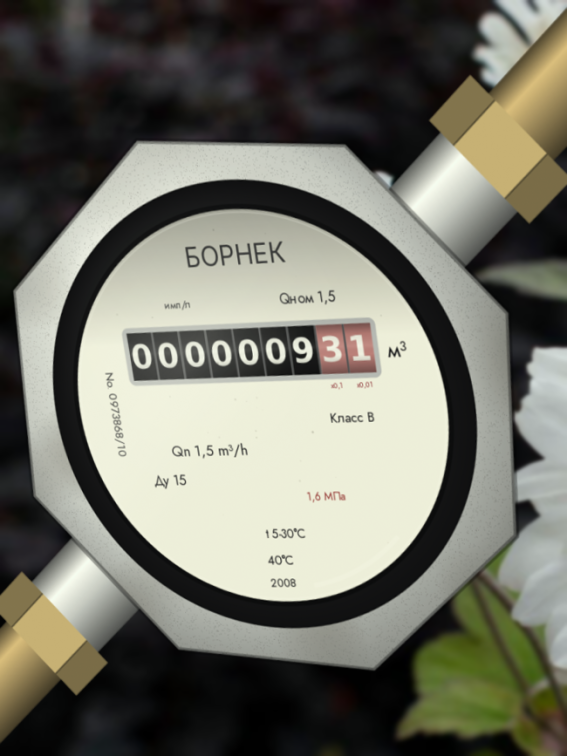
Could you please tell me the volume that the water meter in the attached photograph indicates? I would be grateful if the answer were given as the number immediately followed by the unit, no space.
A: 9.31m³
